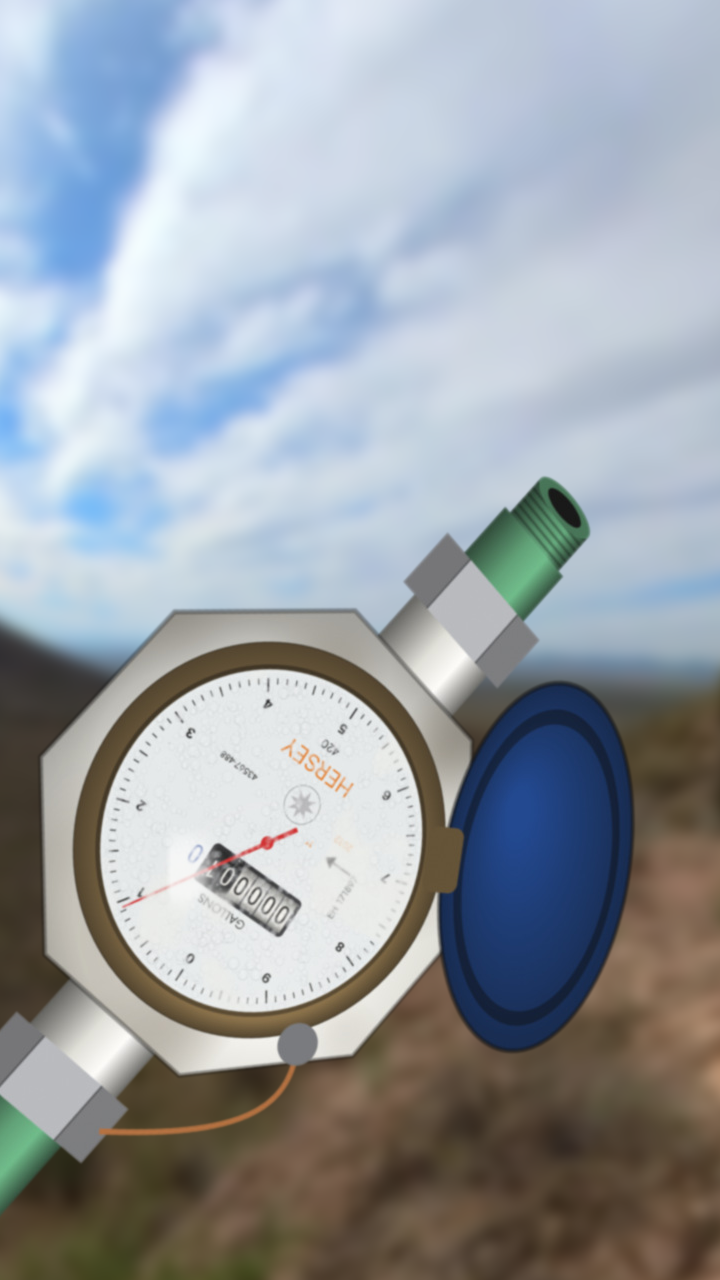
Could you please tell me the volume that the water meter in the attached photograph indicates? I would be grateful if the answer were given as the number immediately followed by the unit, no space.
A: 10.9gal
